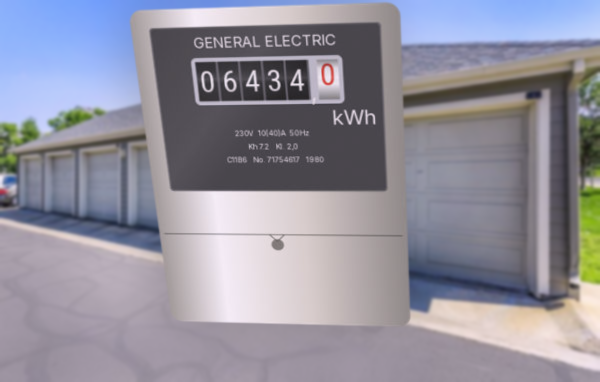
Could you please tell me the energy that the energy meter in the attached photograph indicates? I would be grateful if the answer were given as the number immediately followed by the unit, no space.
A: 6434.0kWh
